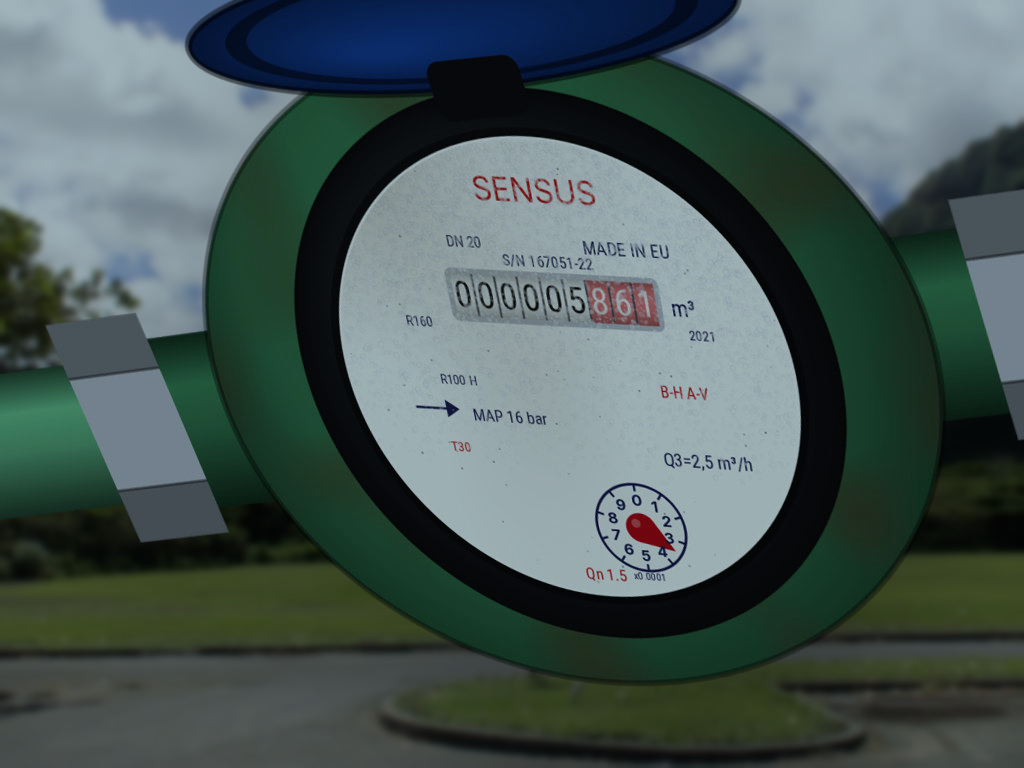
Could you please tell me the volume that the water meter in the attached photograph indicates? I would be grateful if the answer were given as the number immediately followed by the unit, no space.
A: 5.8613m³
